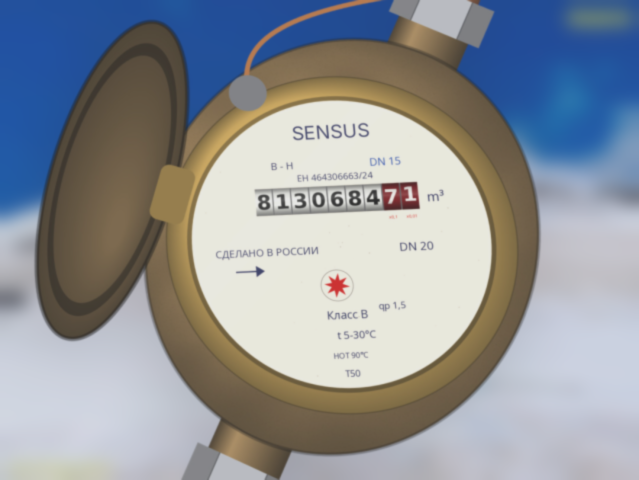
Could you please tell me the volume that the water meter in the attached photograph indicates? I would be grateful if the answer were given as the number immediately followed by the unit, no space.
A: 8130684.71m³
